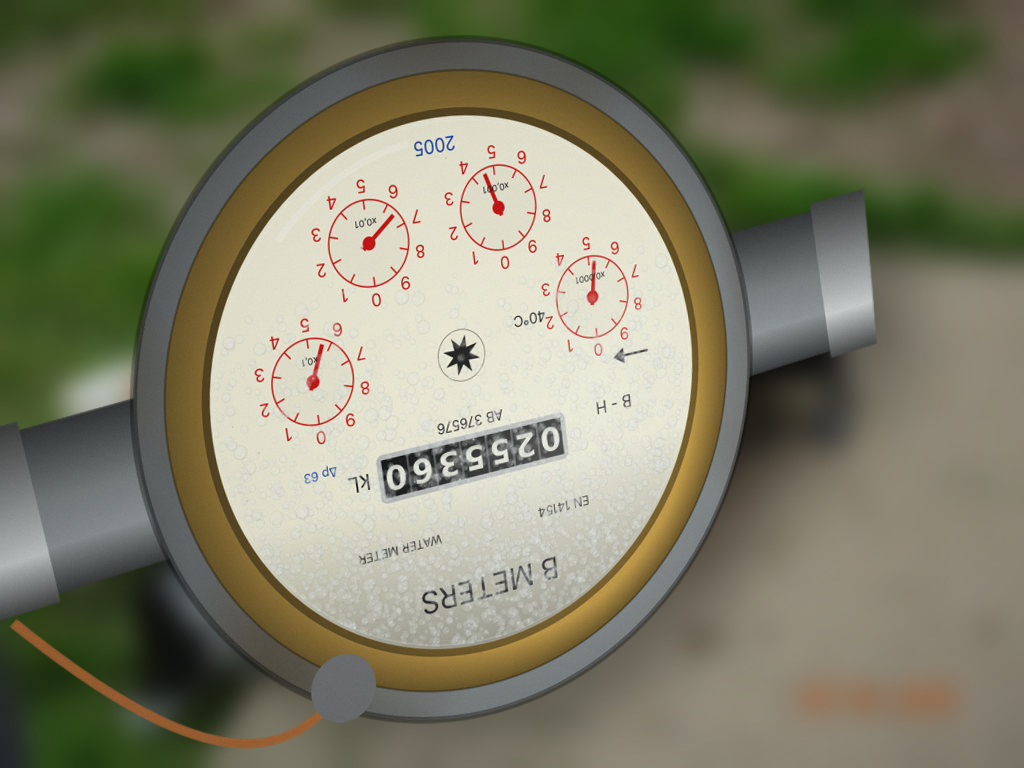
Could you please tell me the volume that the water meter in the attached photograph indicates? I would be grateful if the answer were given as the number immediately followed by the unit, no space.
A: 255360.5645kL
